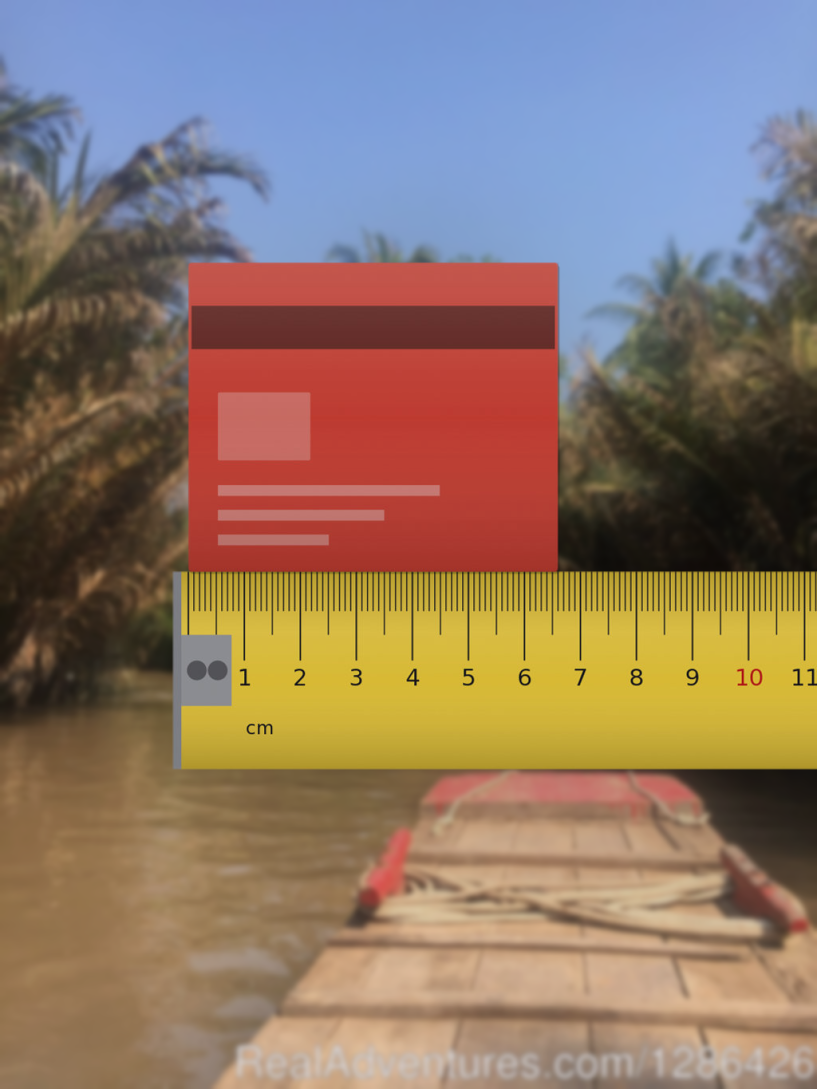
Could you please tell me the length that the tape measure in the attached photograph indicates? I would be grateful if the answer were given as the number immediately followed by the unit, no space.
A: 6.6cm
